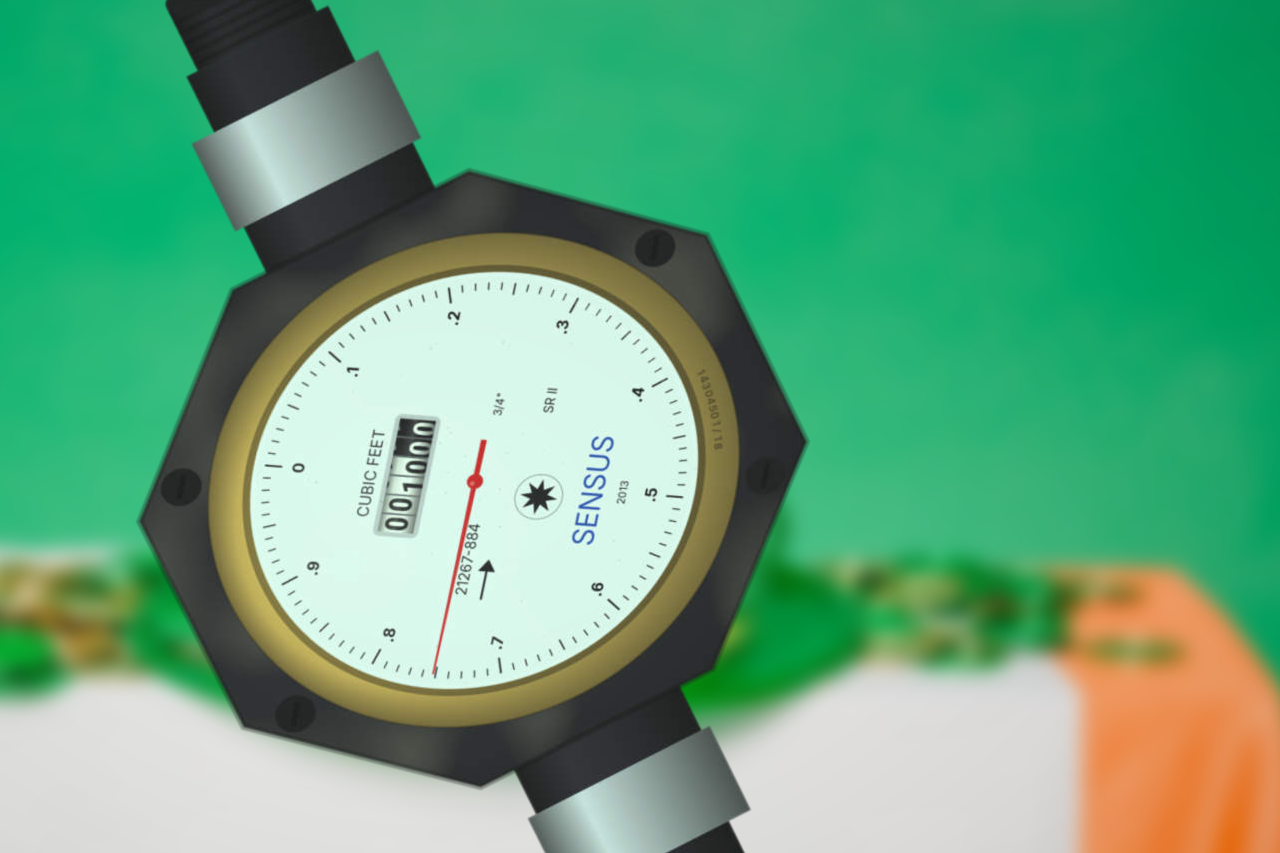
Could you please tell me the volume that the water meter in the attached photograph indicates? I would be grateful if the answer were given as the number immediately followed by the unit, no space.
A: 999.75ft³
